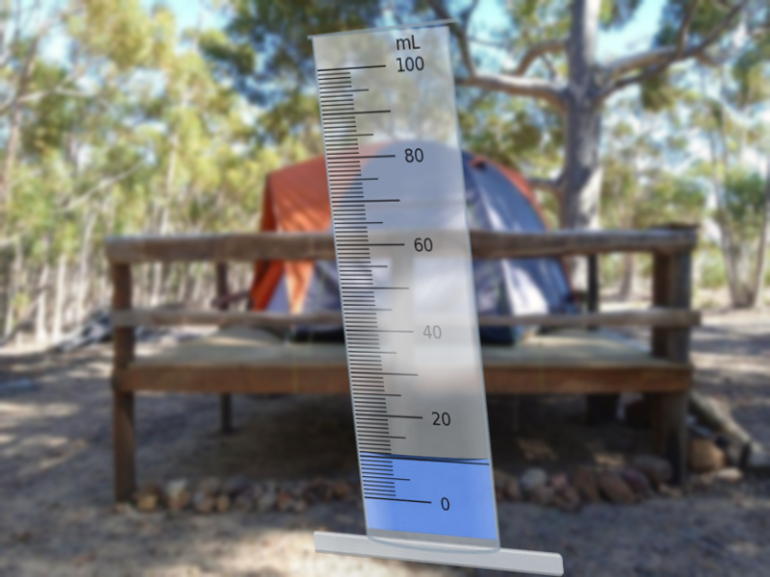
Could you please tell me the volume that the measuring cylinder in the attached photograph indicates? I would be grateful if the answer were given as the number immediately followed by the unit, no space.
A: 10mL
